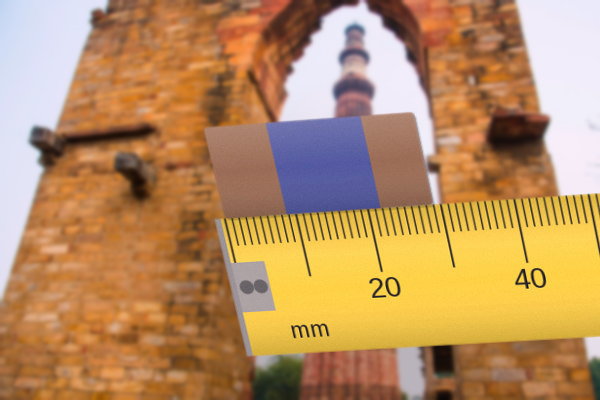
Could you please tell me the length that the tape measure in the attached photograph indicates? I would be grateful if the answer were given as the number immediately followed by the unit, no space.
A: 29mm
